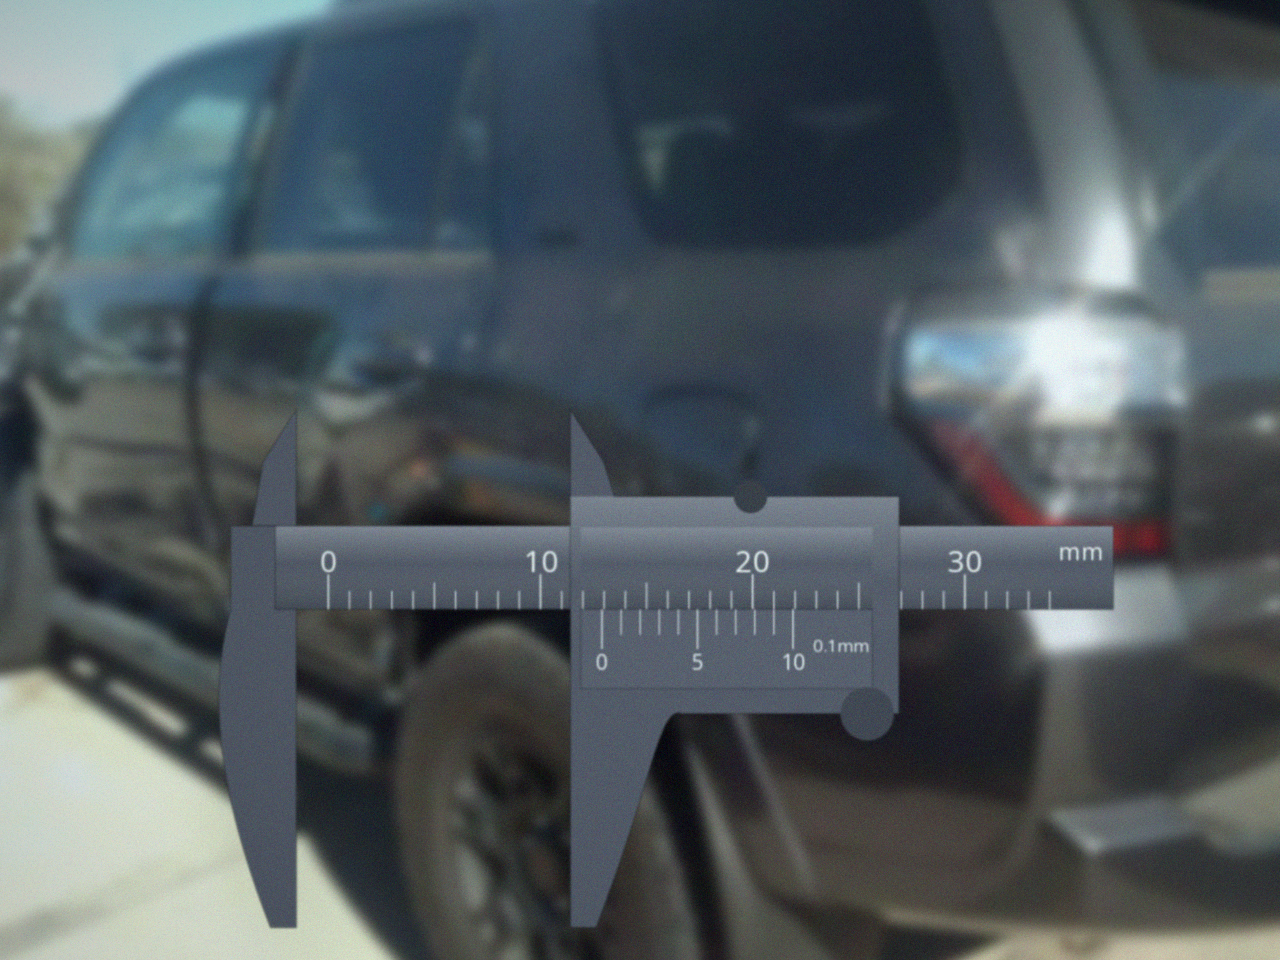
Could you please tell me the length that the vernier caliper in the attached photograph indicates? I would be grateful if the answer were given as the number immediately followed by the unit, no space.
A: 12.9mm
